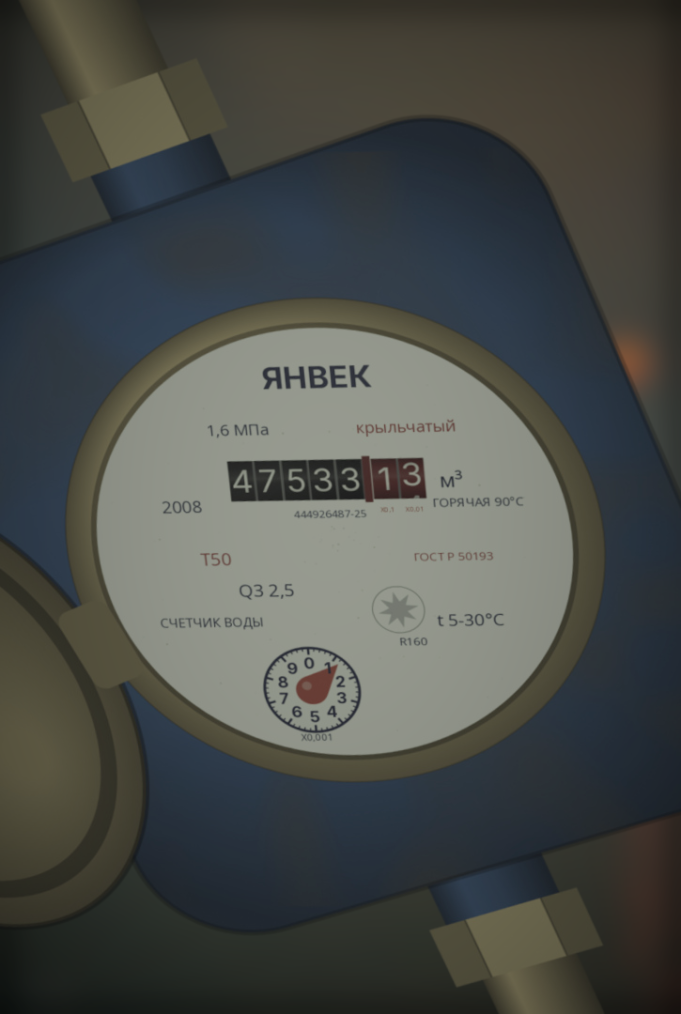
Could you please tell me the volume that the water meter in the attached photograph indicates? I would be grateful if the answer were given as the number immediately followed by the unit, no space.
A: 47533.131m³
